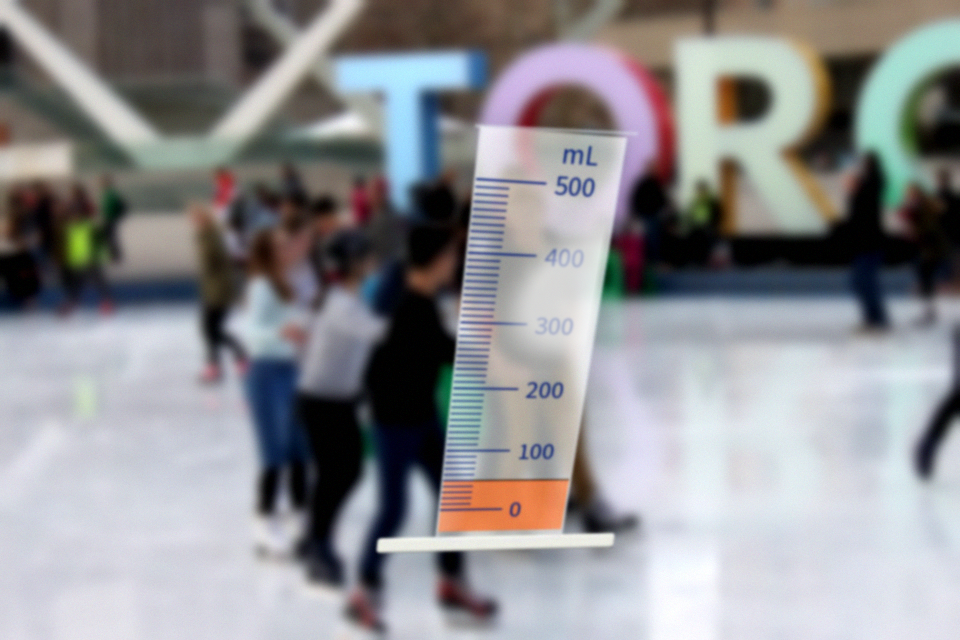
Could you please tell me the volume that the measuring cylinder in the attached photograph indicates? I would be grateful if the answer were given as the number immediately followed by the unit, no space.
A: 50mL
